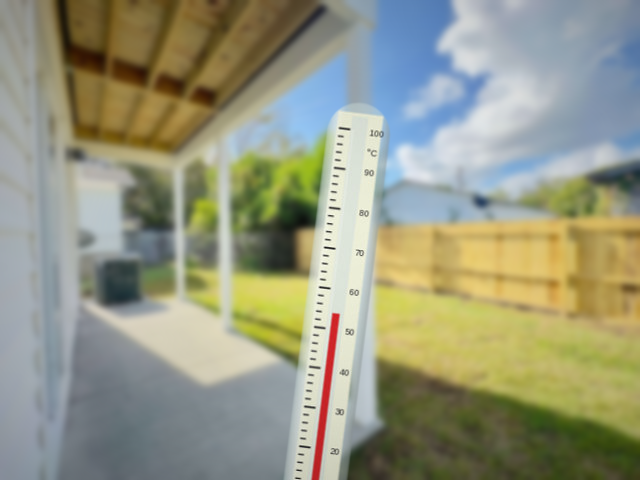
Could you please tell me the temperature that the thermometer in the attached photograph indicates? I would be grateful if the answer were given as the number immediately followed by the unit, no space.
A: 54°C
